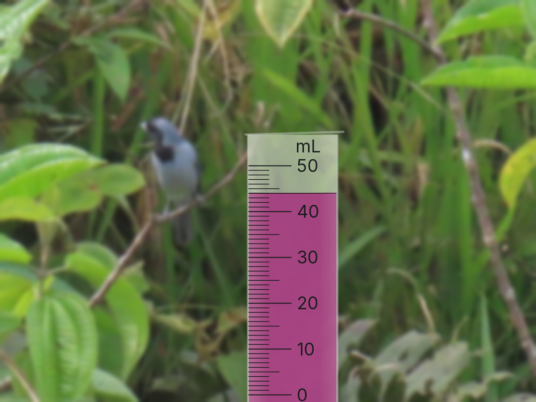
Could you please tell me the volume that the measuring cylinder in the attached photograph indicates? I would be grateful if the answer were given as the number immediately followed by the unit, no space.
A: 44mL
